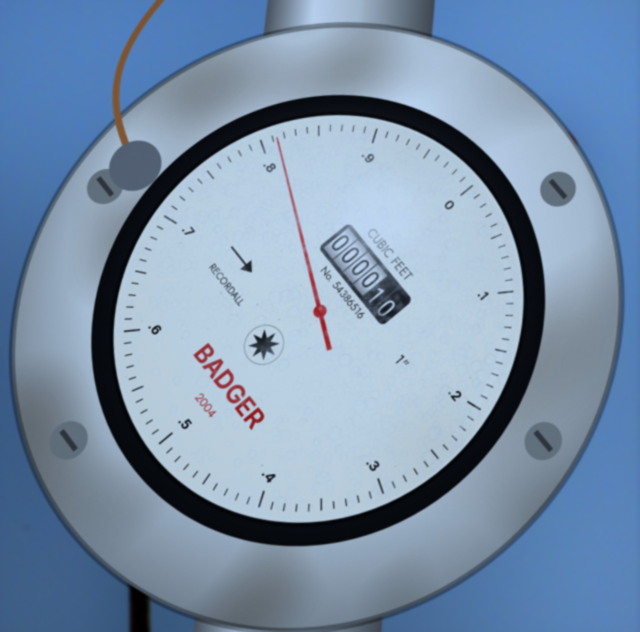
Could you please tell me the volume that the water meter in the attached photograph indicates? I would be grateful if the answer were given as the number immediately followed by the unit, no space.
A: 9.81ft³
